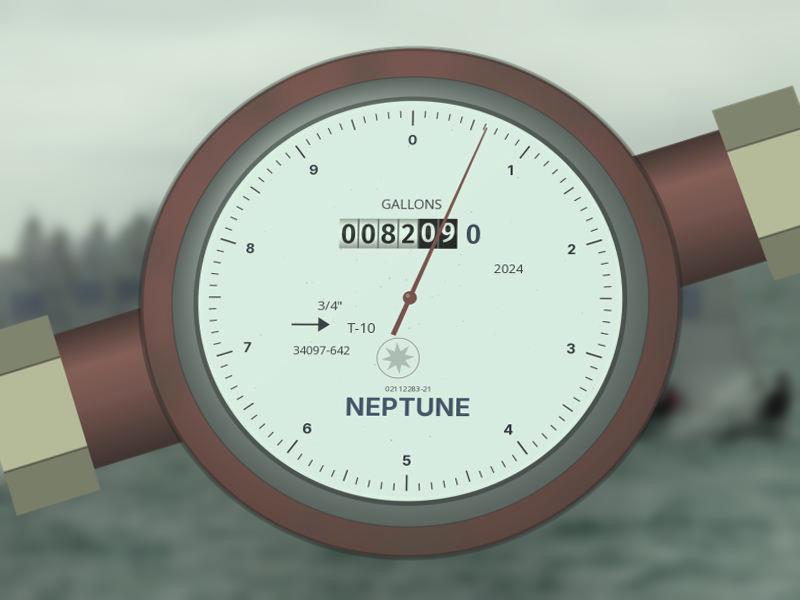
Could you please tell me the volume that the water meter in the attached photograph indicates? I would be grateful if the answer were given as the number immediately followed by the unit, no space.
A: 82090.6gal
